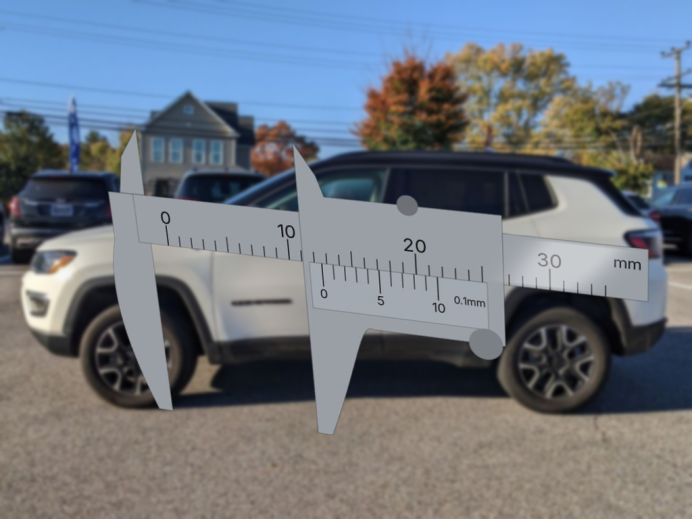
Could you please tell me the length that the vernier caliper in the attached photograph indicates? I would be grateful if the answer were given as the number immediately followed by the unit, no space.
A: 12.6mm
